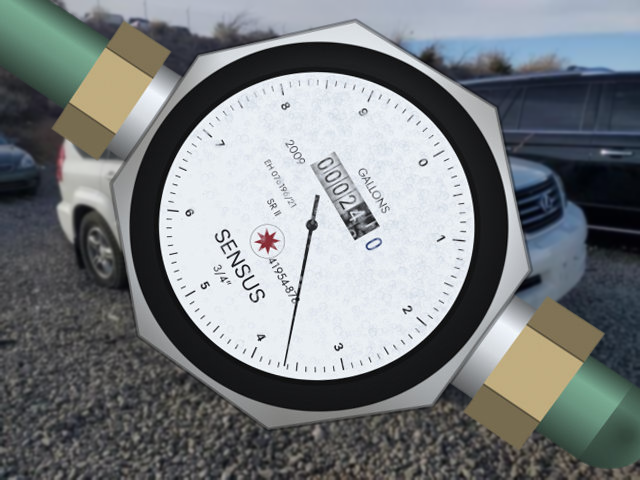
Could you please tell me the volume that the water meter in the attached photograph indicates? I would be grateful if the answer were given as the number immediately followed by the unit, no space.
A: 2413.6gal
